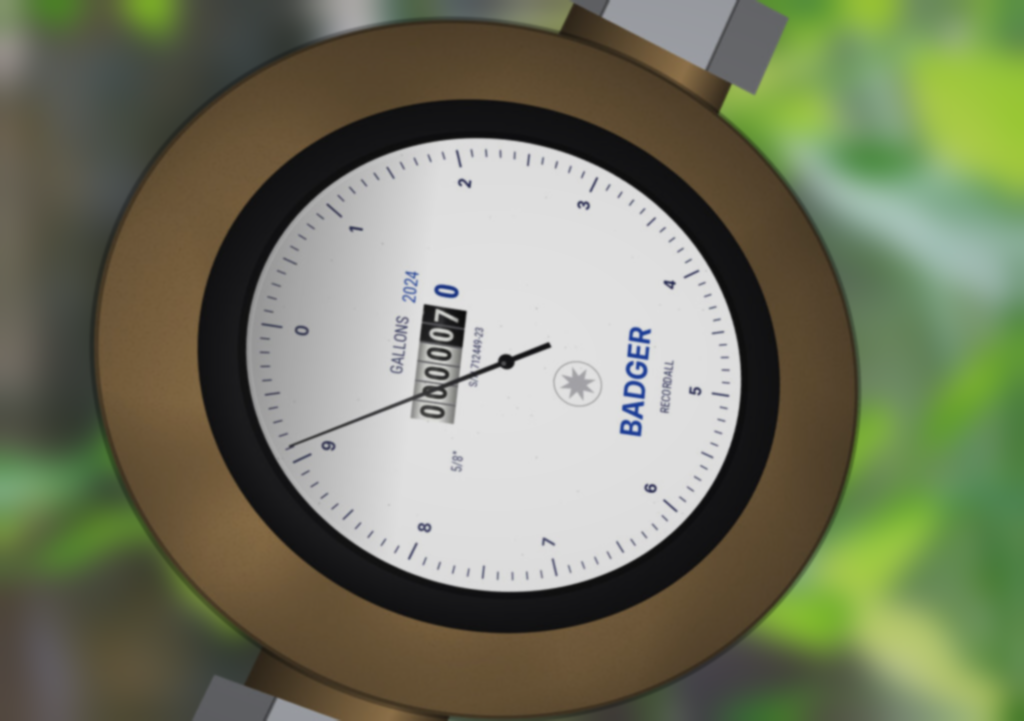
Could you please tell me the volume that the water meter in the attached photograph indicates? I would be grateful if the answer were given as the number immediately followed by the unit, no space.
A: 69.1gal
